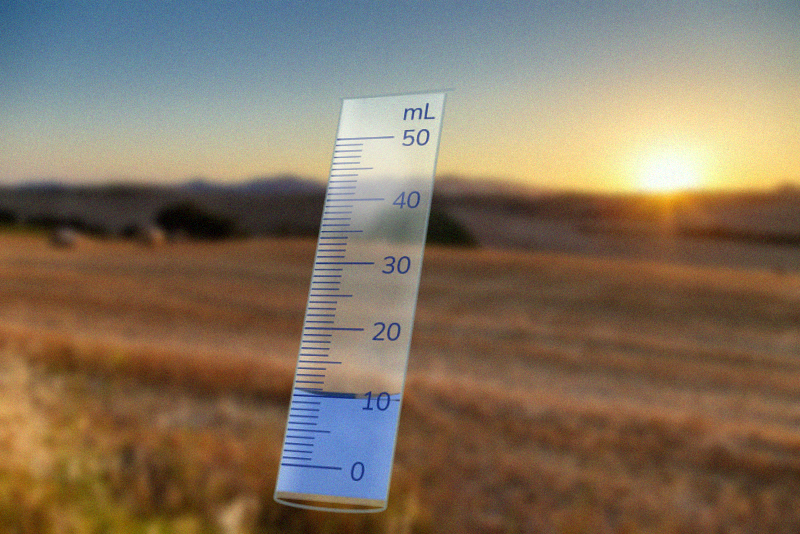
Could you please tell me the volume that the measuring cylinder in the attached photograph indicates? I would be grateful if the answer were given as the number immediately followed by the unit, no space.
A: 10mL
